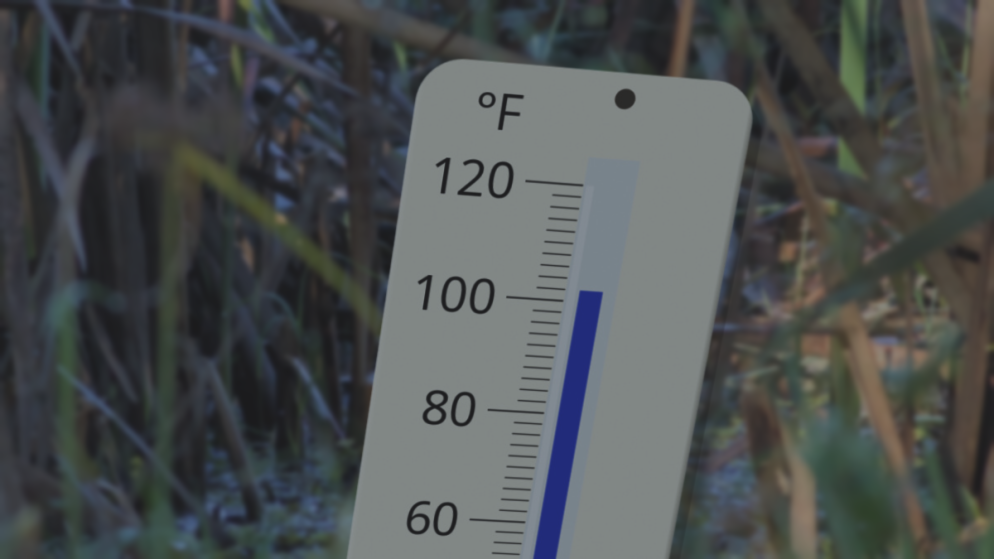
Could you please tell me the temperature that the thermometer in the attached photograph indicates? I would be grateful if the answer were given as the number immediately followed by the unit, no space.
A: 102°F
